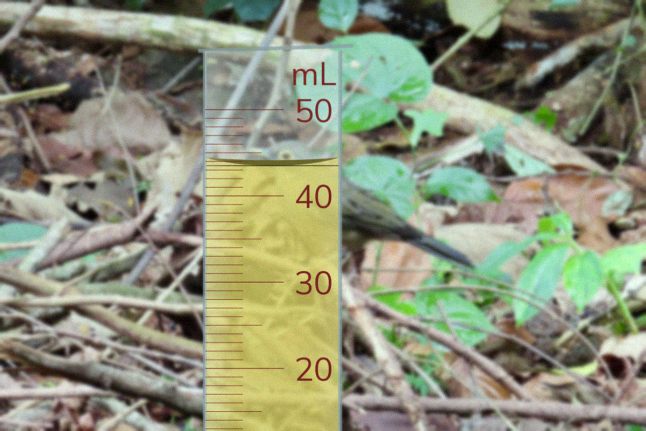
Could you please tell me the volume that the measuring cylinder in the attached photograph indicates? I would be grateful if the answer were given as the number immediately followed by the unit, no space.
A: 43.5mL
